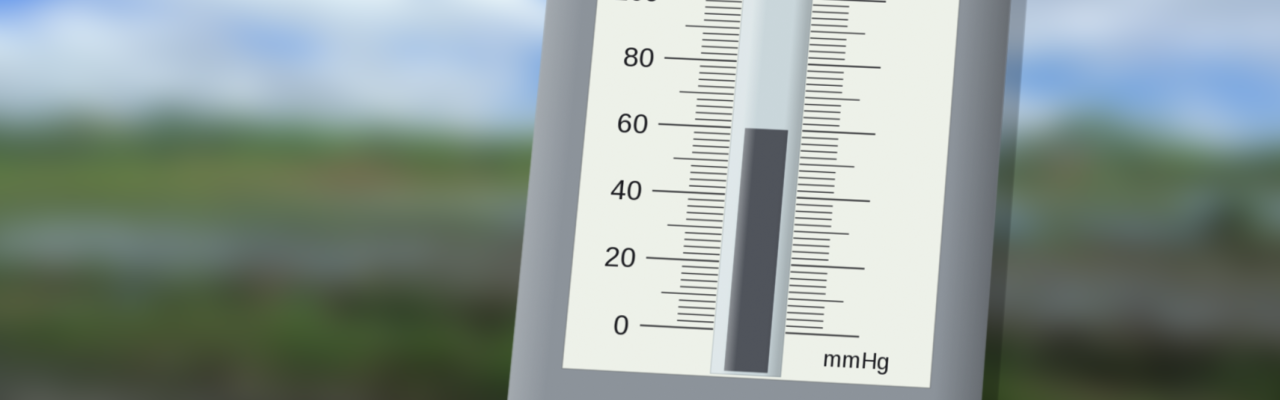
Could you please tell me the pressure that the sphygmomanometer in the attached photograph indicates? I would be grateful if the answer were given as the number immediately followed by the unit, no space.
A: 60mmHg
